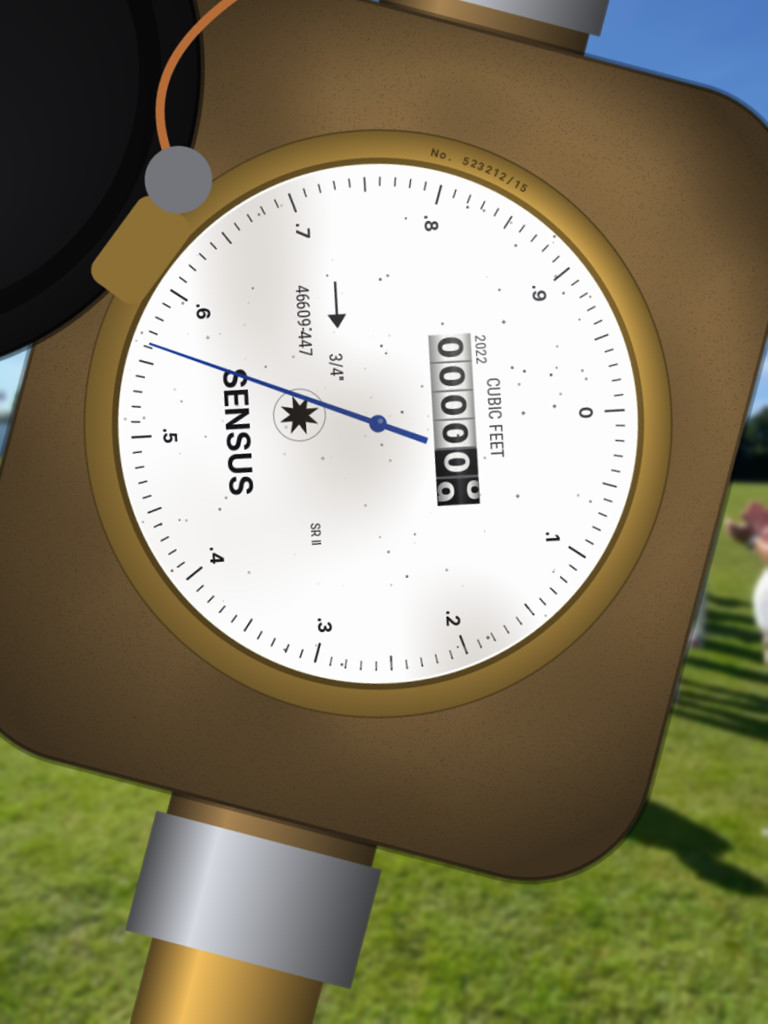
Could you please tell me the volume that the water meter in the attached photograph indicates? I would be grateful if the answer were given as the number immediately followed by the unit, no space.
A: 8.56ft³
